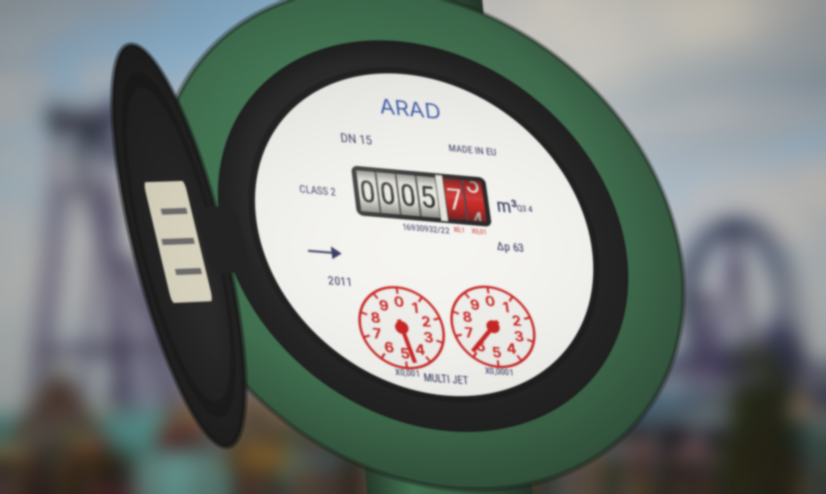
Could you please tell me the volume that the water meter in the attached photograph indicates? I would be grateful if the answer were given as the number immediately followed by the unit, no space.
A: 5.7346m³
